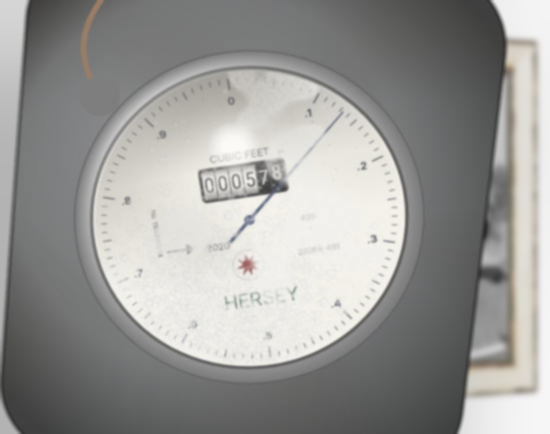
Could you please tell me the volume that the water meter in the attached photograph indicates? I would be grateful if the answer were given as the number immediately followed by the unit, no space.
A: 578.13ft³
